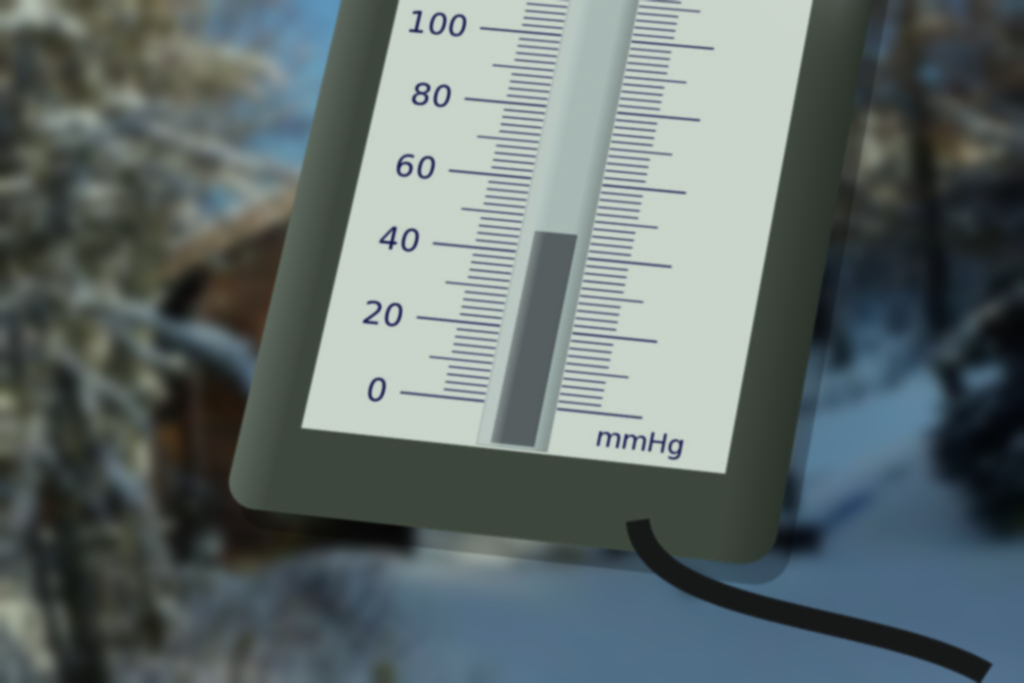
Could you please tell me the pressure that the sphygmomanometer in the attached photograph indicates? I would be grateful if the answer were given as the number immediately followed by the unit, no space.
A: 46mmHg
